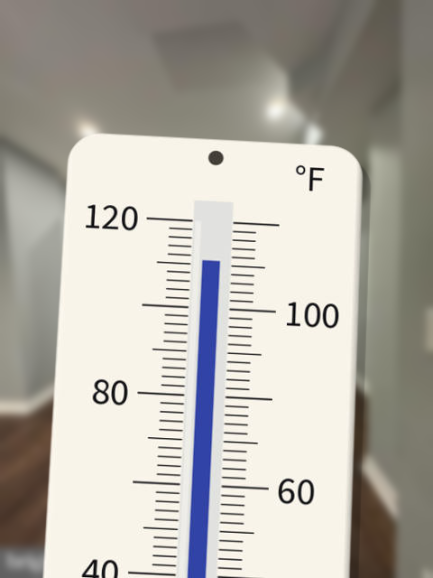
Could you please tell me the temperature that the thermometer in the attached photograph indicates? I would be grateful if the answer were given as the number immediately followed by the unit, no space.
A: 111°F
